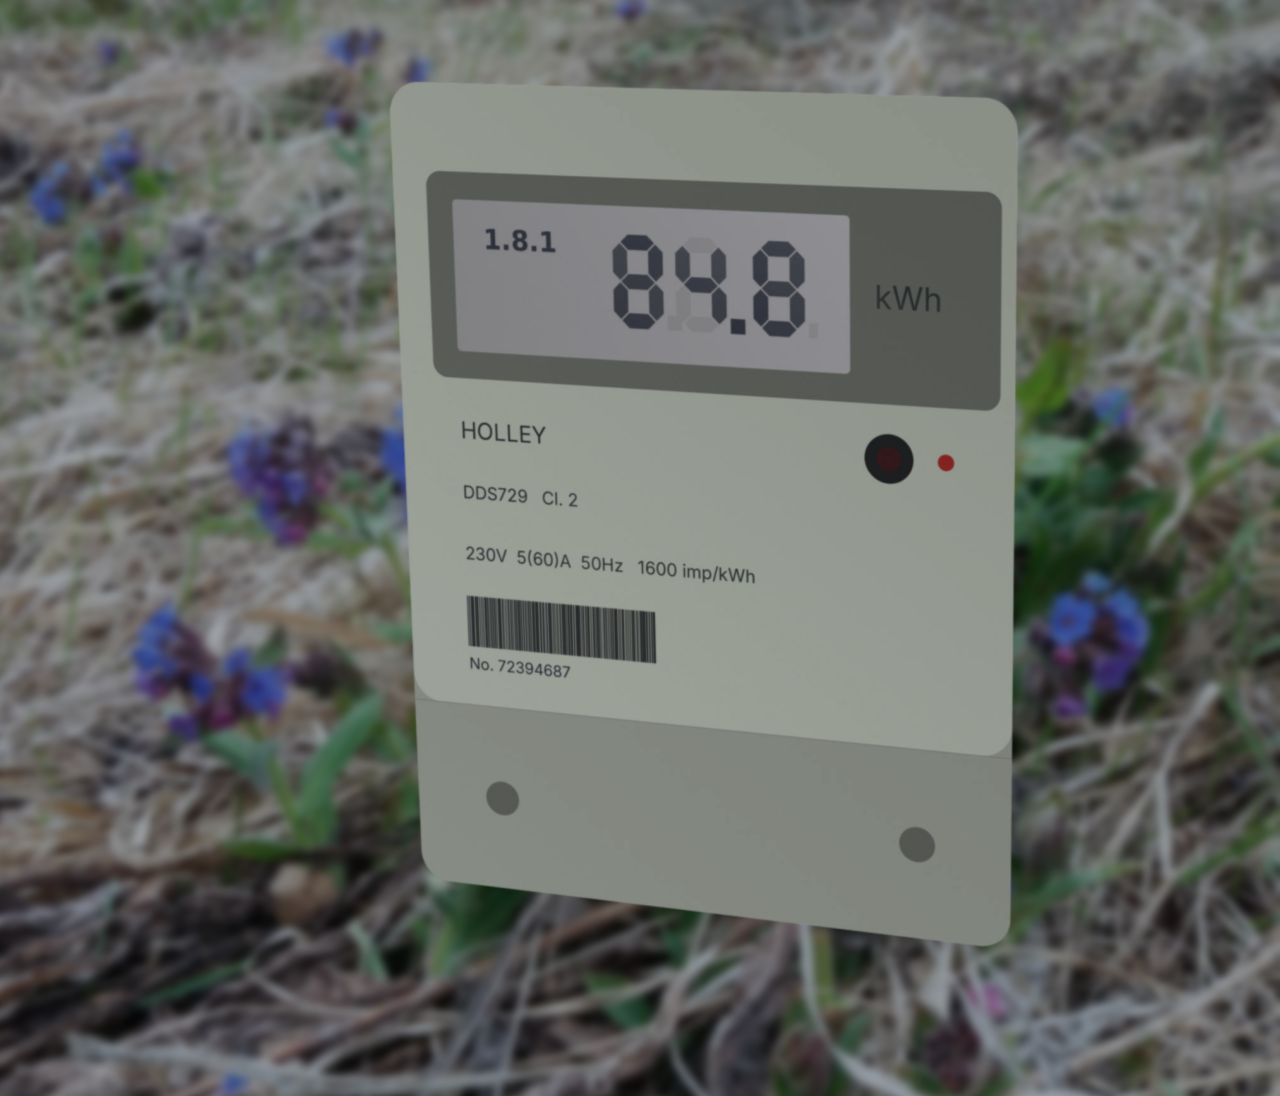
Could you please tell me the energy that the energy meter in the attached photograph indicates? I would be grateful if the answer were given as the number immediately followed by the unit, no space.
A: 84.8kWh
